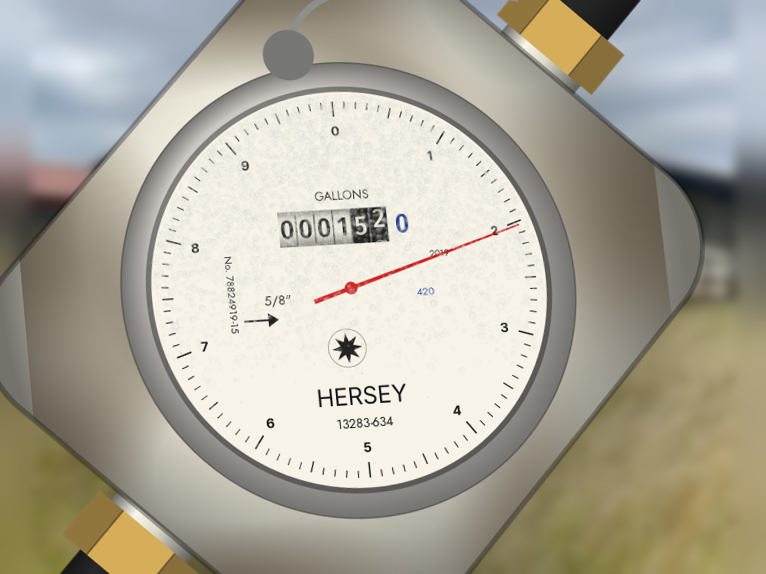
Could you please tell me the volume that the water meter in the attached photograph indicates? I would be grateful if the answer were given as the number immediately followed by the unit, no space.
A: 1522.0gal
